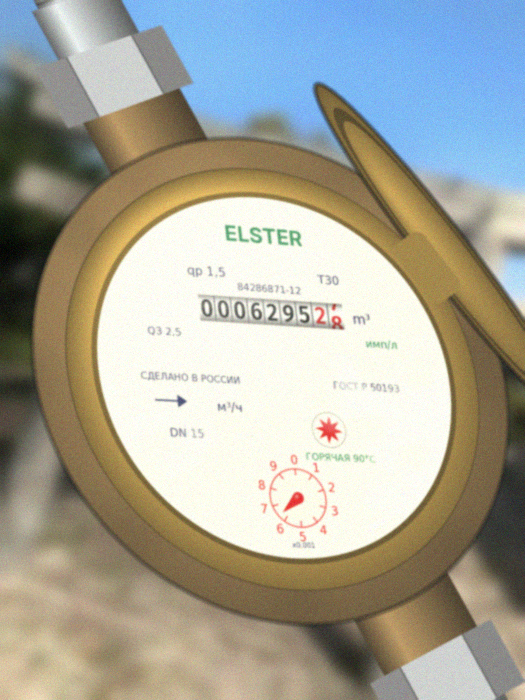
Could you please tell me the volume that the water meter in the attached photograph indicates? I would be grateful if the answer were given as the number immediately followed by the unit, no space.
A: 6295.276m³
